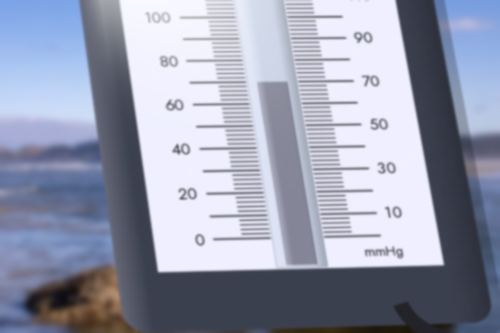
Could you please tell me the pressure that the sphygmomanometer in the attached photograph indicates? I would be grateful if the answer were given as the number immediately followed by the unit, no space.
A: 70mmHg
